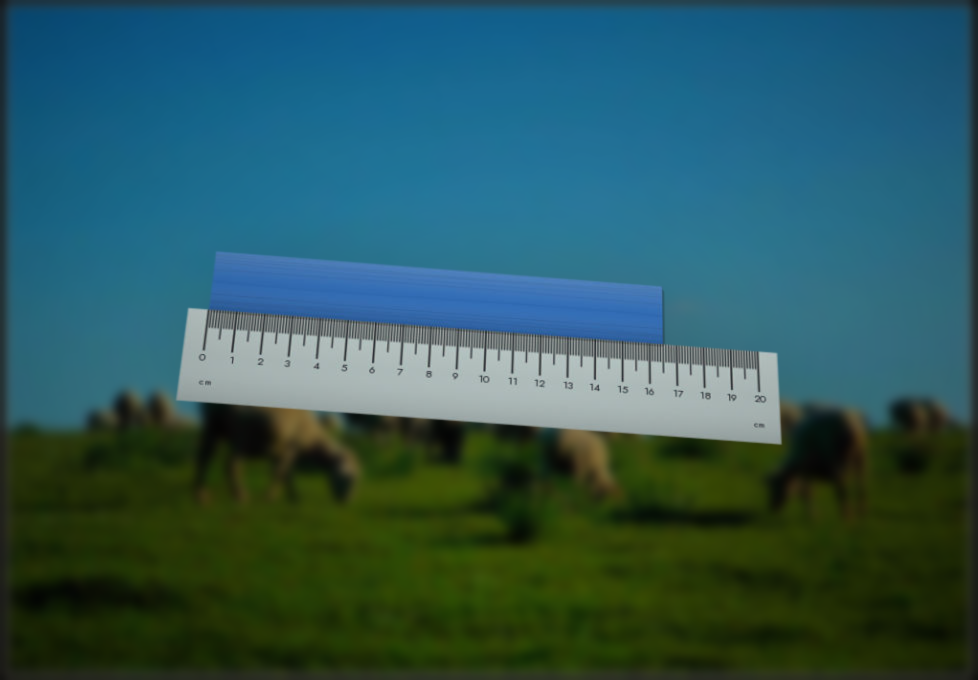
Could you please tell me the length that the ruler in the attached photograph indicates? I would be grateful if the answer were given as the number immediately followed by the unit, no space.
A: 16.5cm
